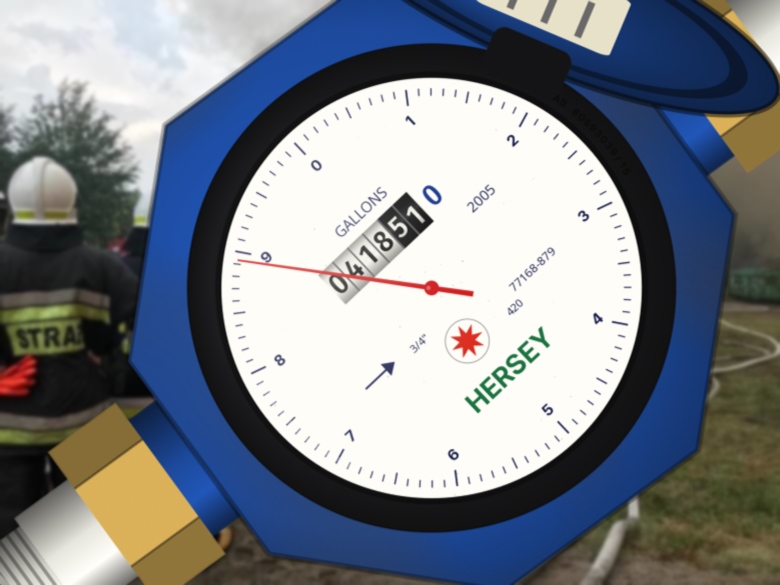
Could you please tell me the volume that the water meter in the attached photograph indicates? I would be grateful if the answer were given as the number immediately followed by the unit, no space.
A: 418508.9gal
